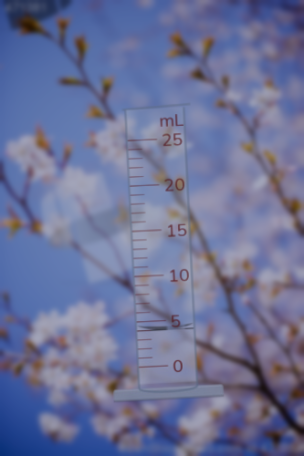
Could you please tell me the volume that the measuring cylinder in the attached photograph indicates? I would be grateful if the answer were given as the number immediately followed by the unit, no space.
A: 4mL
